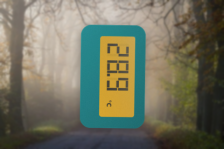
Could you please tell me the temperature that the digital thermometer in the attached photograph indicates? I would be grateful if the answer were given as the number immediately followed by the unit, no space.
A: 28.9°C
